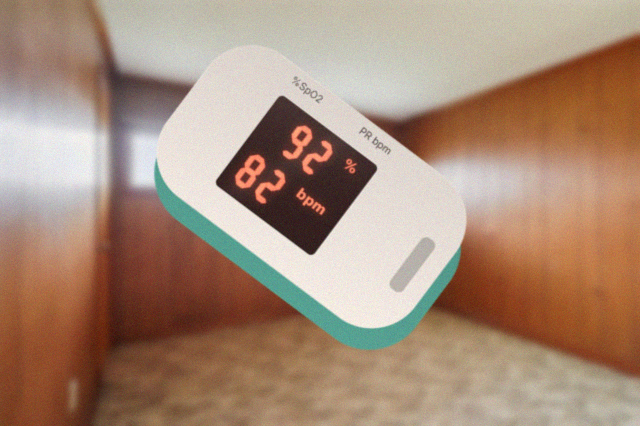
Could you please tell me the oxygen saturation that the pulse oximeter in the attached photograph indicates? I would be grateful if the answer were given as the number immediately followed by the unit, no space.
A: 92%
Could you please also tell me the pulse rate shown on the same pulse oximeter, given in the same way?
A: 82bpm
